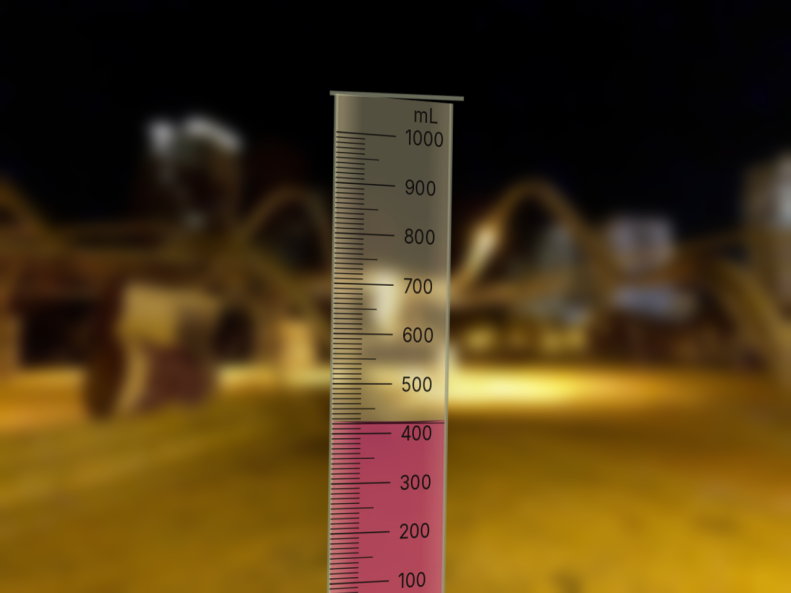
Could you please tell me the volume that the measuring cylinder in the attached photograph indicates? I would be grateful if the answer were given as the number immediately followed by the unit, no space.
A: 420mL
